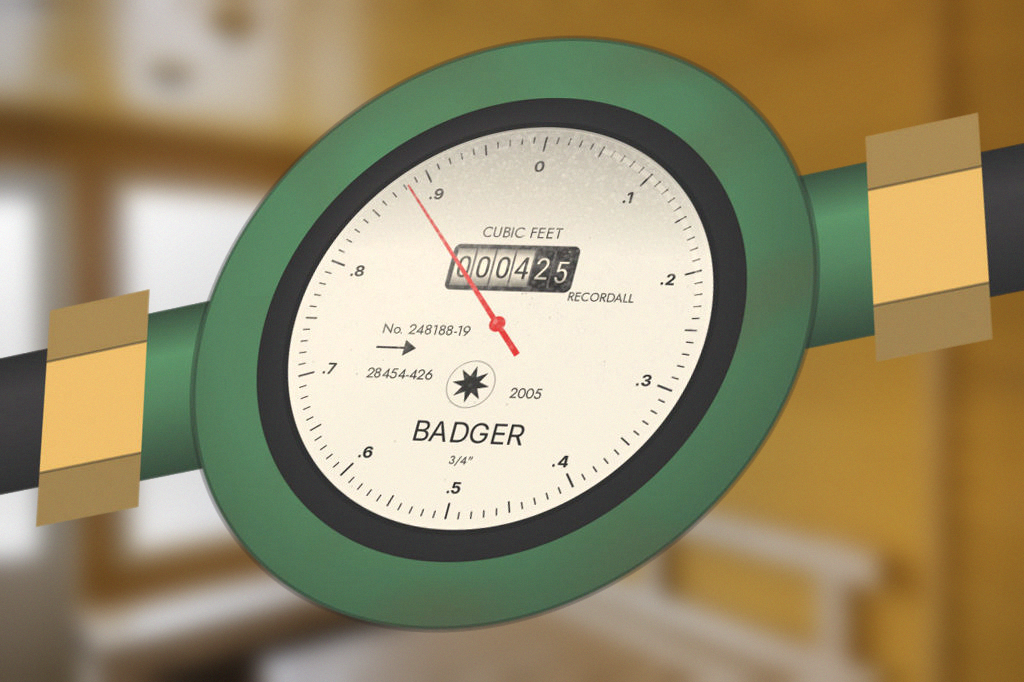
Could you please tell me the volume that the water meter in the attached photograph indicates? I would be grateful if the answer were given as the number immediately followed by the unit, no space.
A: 424.88ft³
